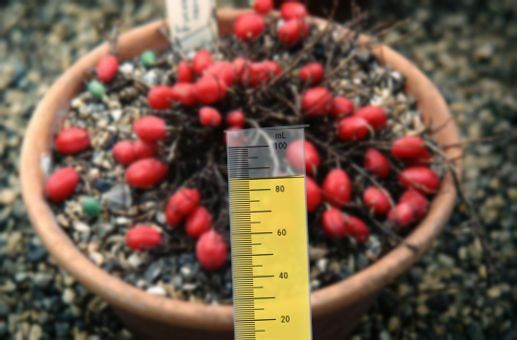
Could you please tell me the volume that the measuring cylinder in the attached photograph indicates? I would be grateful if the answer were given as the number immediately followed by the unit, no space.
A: 85mL
